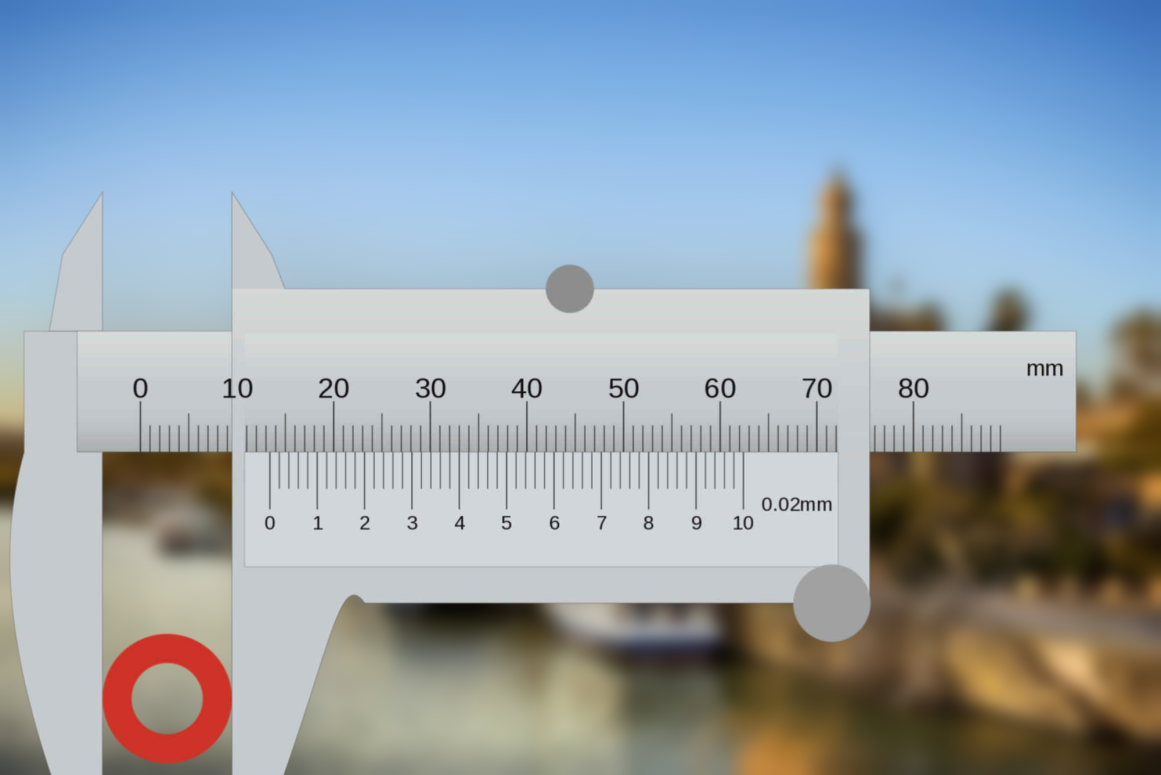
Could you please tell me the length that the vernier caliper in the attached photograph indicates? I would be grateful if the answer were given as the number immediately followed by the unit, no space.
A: 13.4mm
